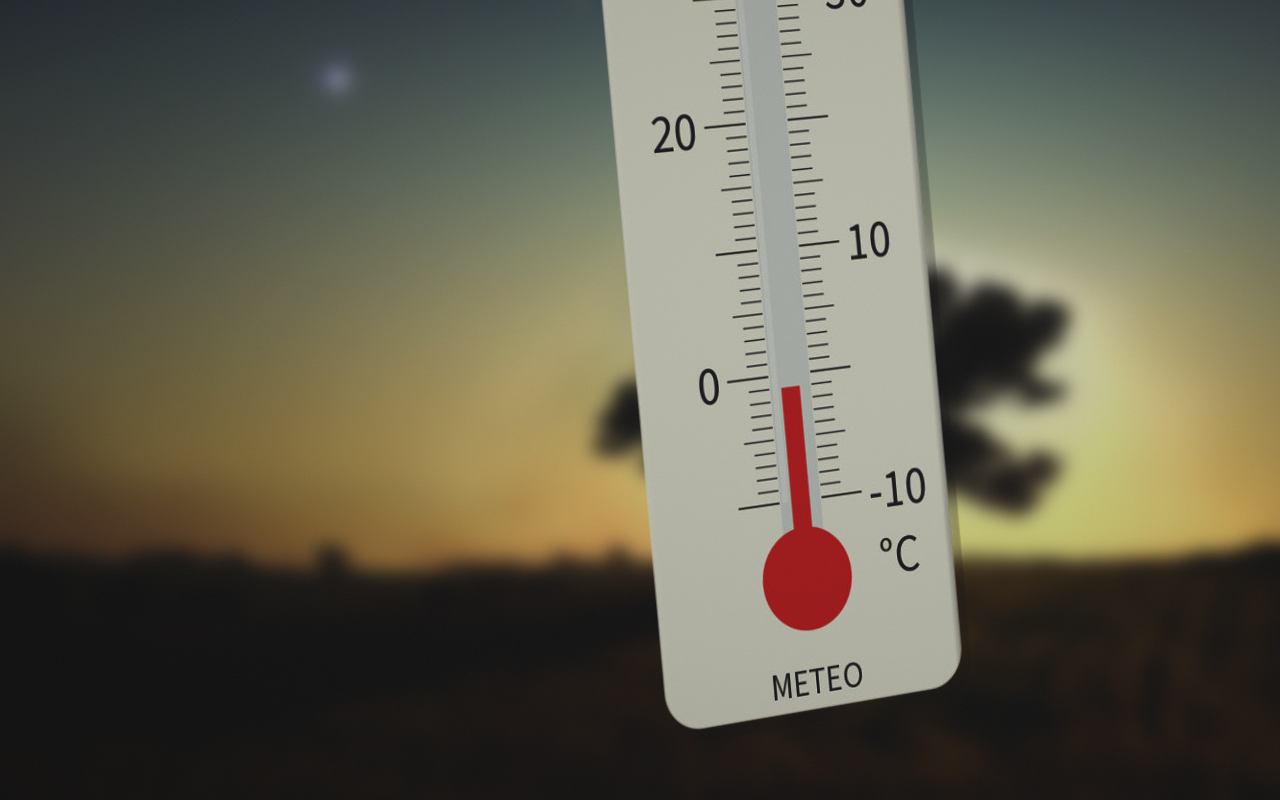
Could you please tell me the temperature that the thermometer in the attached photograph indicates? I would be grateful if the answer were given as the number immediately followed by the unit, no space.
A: -1°C
